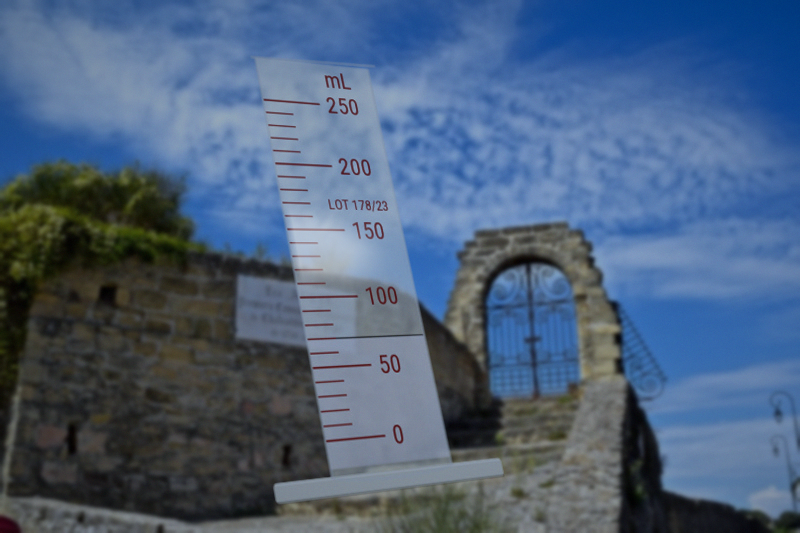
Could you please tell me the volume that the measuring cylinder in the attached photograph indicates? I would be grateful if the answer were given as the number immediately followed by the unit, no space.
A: 70mL
